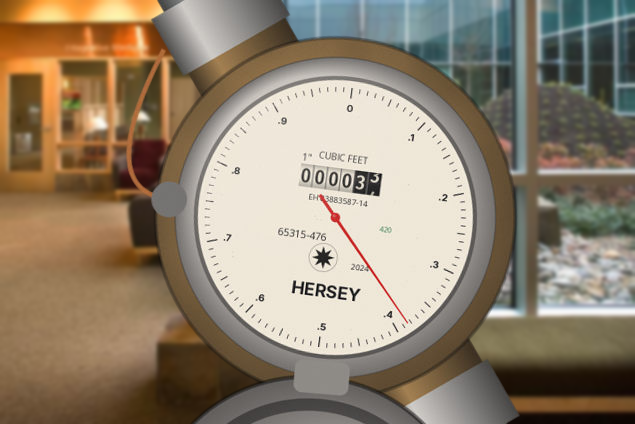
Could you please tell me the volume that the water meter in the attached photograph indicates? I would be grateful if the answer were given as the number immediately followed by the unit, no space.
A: 33.38ft³
